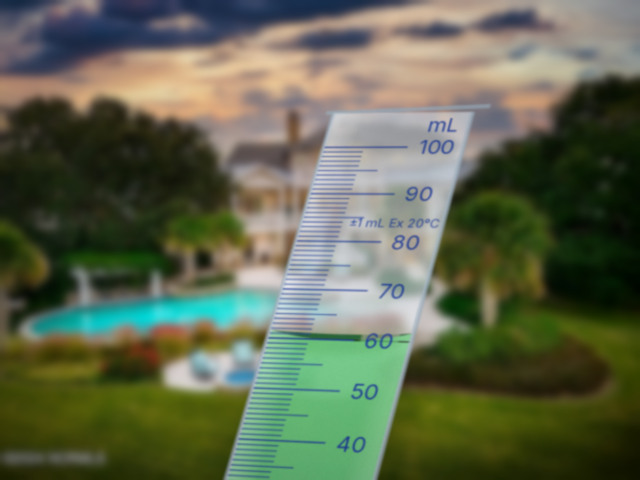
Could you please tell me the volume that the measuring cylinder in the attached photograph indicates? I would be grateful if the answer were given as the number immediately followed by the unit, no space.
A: 60mL
